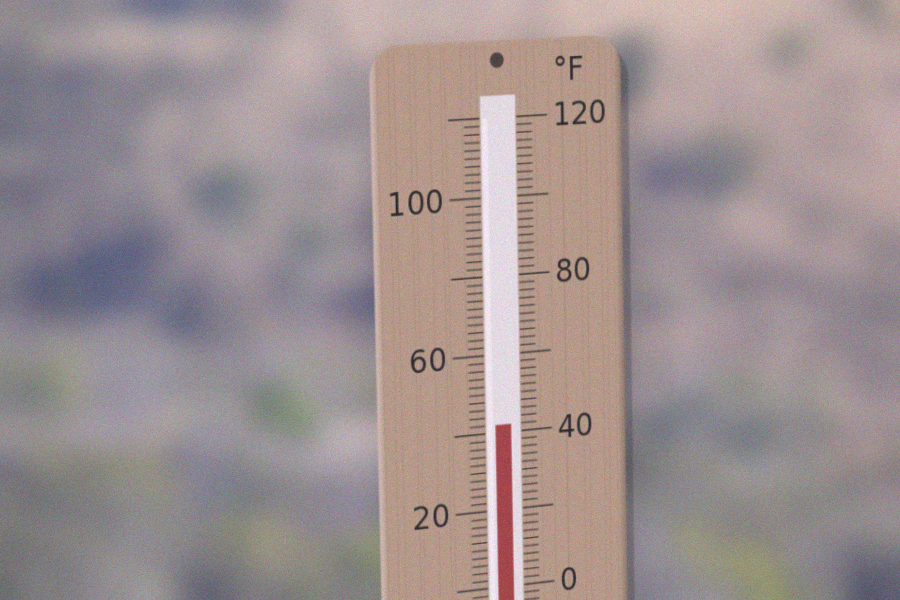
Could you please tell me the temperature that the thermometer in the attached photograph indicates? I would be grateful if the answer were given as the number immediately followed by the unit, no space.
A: 42°F
